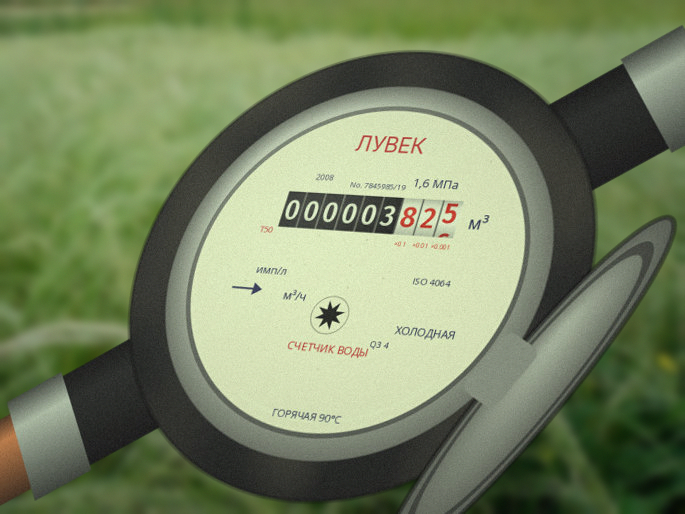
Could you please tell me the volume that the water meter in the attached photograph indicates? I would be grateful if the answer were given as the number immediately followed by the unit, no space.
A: 3.825m³
